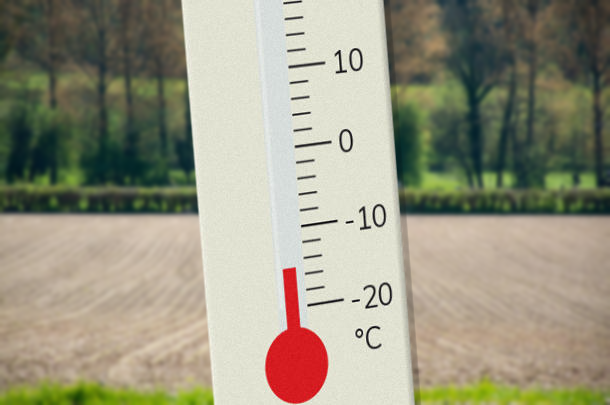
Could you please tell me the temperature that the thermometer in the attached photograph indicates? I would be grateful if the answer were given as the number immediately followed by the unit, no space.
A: -15°C
